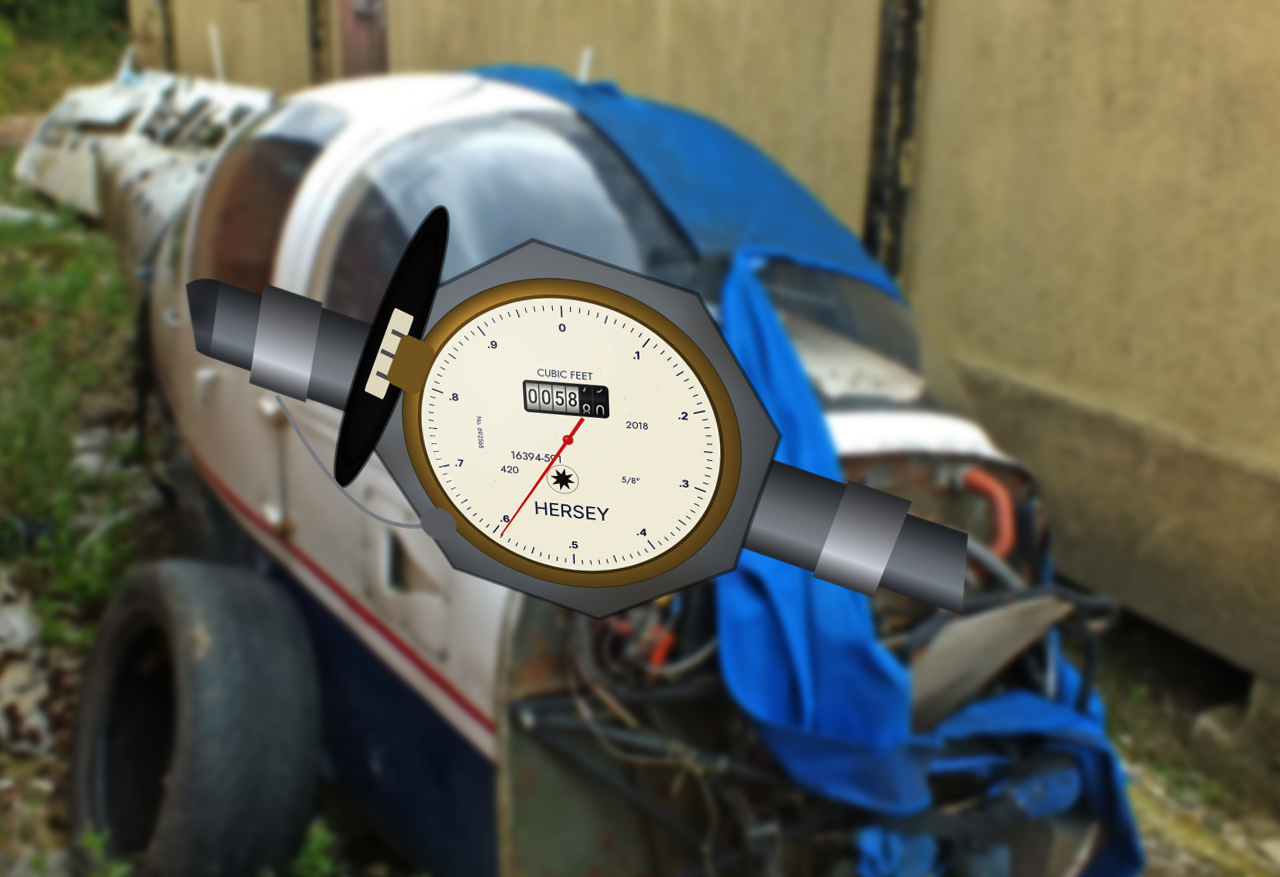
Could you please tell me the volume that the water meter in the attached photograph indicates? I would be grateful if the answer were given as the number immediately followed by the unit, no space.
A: 5879.59ft³
